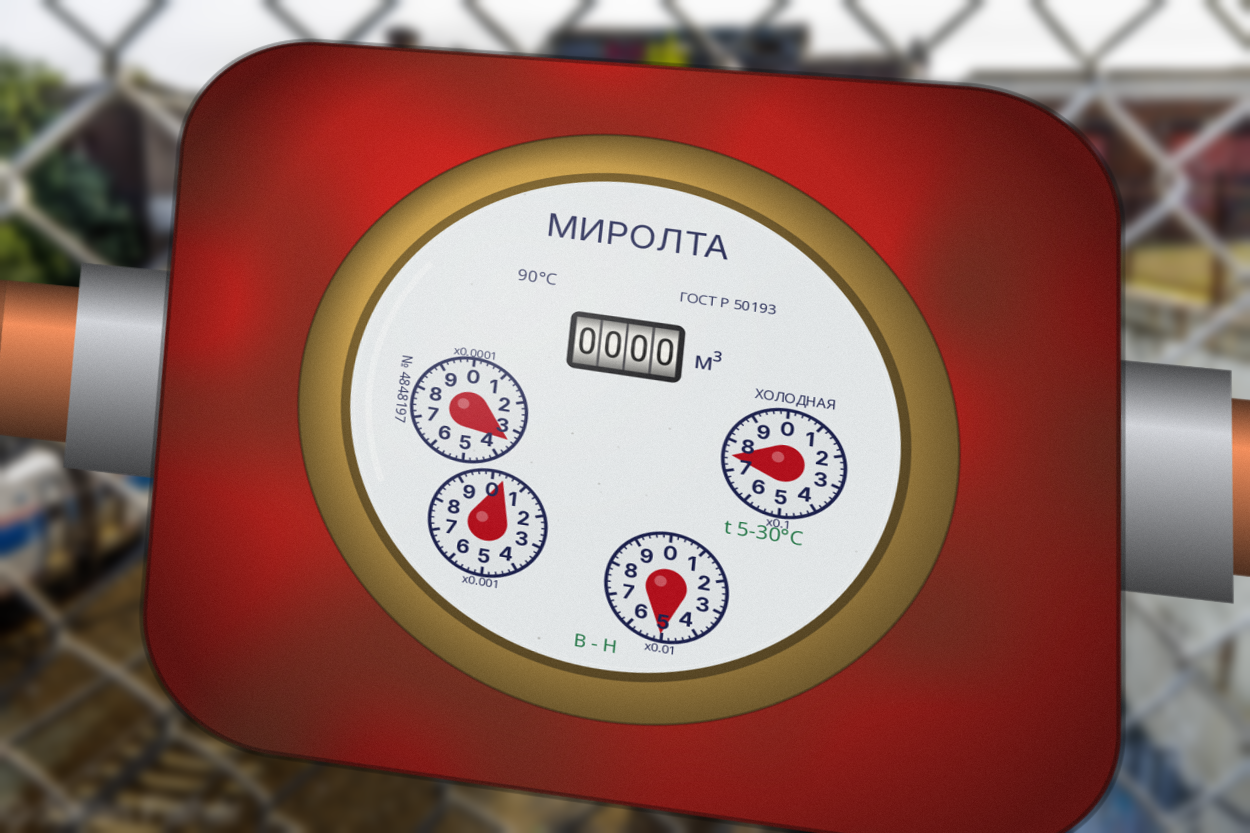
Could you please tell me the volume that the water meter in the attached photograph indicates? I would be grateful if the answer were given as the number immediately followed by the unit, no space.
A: 0.7503m³
